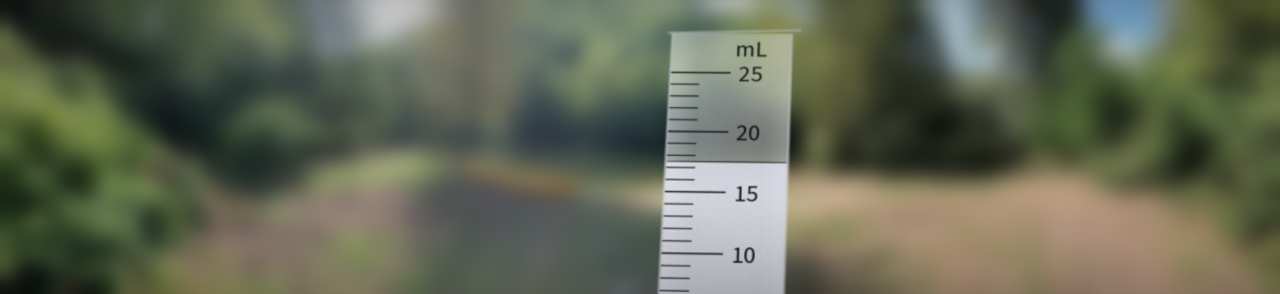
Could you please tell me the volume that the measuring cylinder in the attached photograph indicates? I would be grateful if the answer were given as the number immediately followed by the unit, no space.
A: 17.5mL
